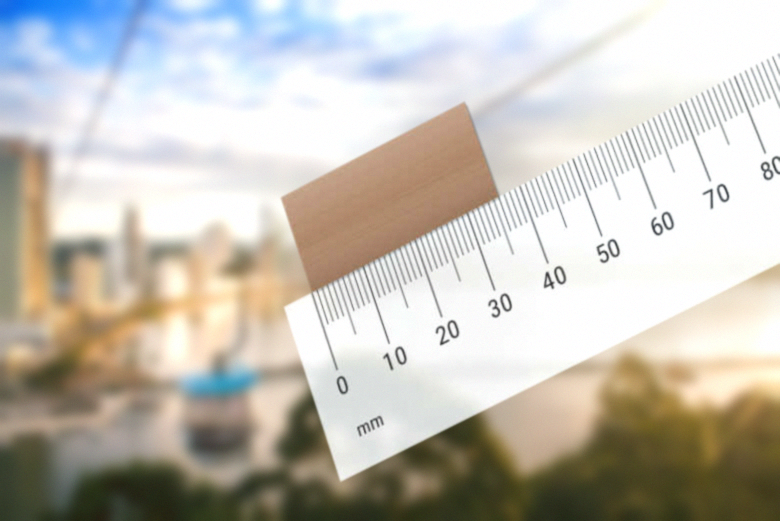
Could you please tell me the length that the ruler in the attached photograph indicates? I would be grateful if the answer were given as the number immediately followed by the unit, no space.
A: 36mm
